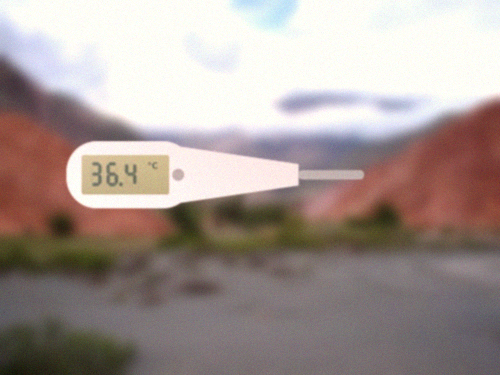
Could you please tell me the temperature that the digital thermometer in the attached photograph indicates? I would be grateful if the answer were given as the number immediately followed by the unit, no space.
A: 36.4°C
